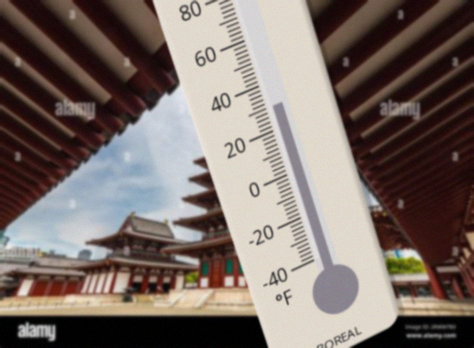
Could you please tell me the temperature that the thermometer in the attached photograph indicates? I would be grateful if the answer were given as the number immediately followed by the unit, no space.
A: 30°F
